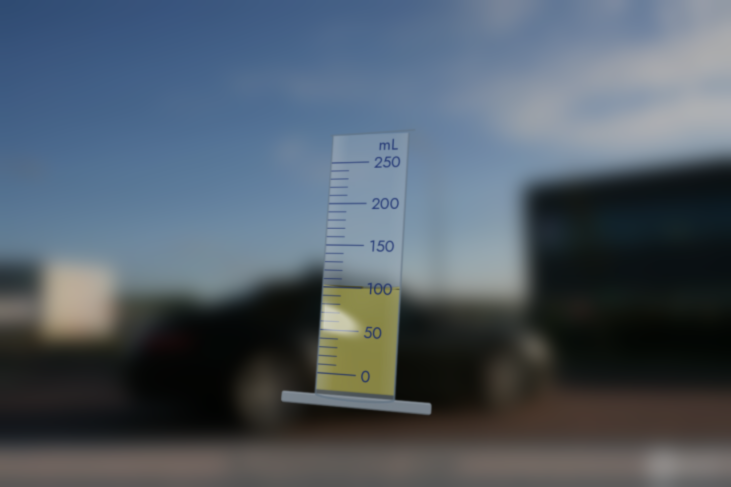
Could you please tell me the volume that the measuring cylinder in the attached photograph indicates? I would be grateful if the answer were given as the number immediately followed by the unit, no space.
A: 100mL
